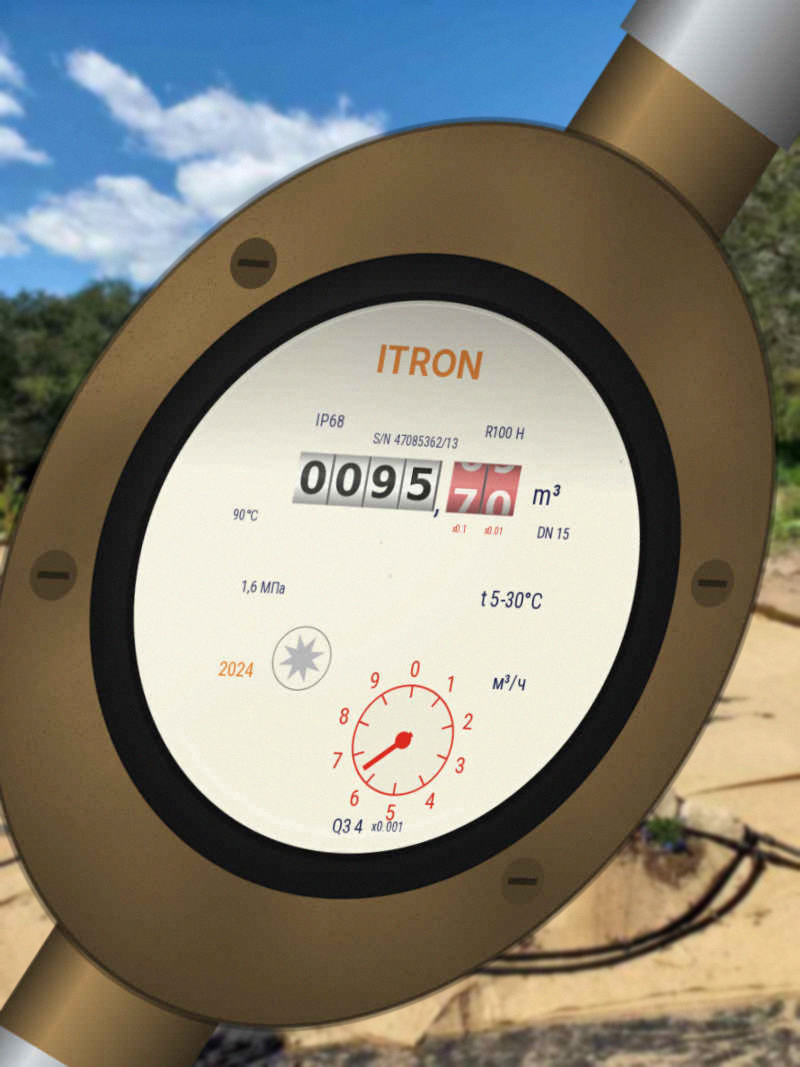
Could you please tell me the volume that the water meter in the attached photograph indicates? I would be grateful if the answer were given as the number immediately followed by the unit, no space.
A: 95.696m³
